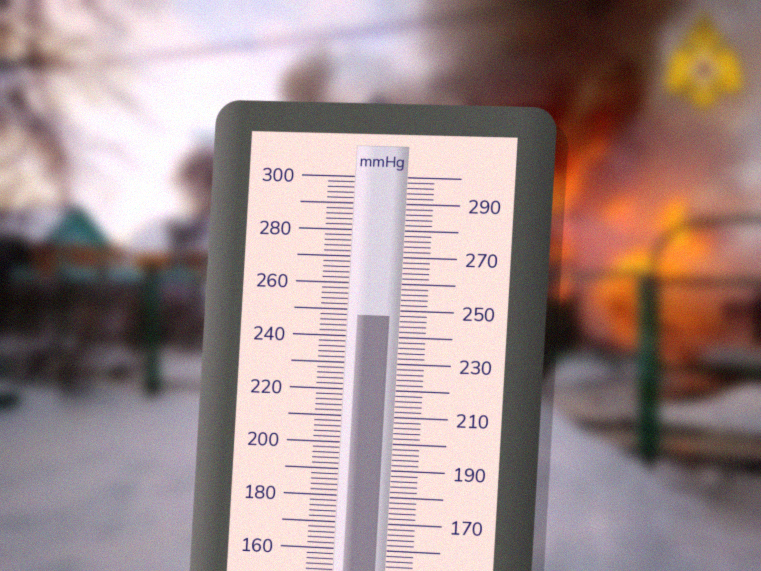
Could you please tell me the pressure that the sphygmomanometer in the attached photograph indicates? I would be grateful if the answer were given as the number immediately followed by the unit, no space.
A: 248mmHg
